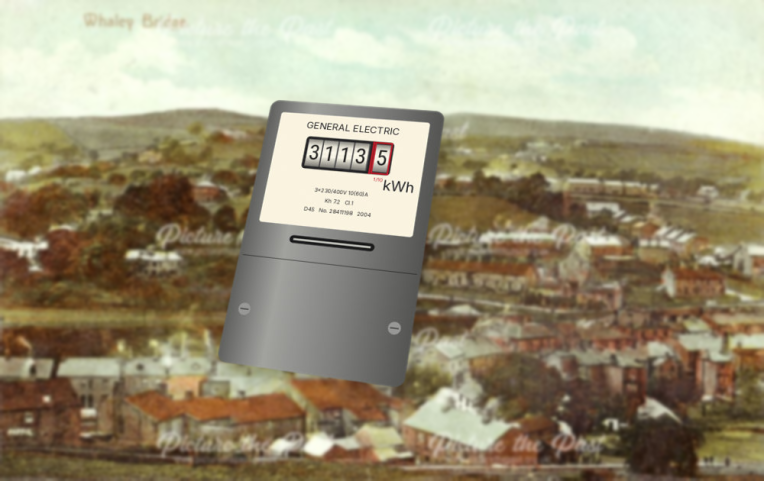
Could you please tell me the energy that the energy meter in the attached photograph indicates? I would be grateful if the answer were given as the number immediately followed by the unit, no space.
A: 3113.5kWh
